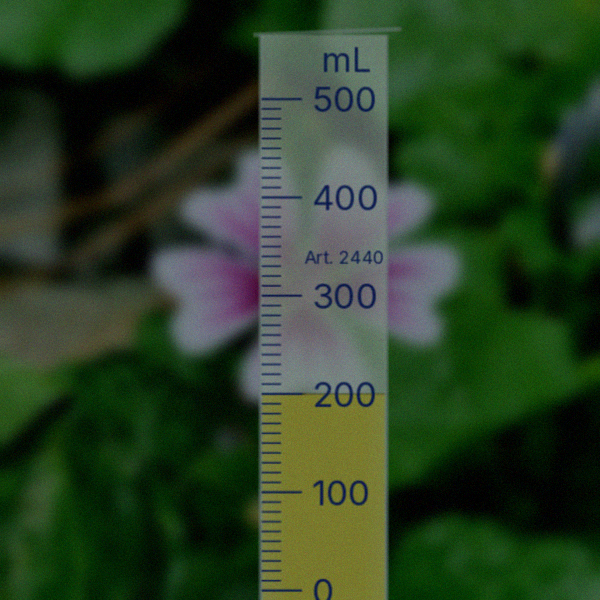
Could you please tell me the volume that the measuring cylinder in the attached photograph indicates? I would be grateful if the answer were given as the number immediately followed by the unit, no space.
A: 200mL
